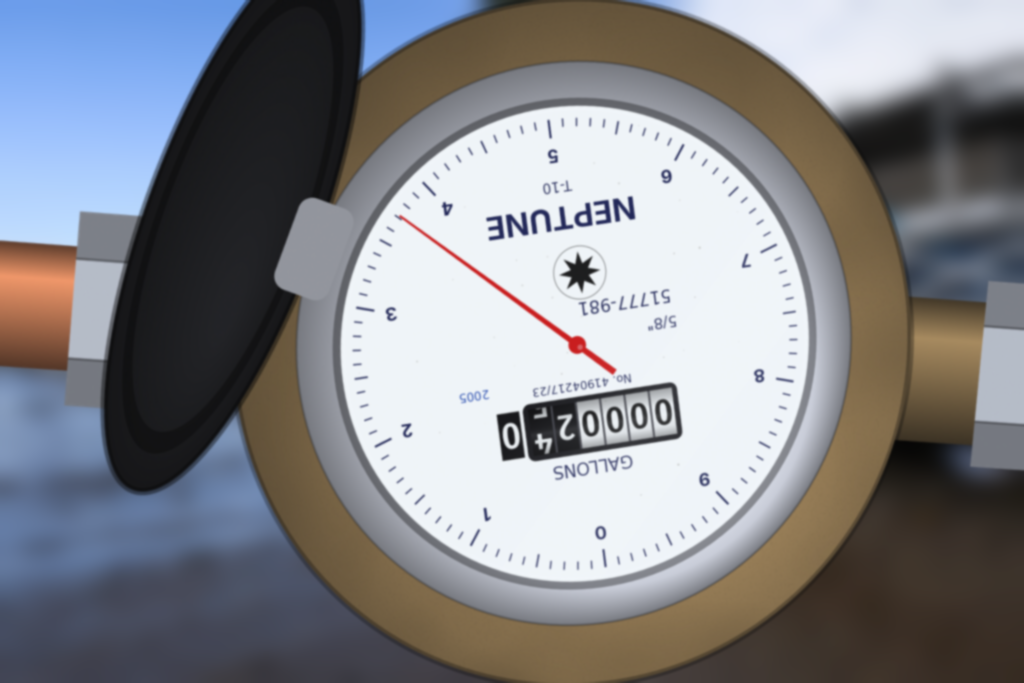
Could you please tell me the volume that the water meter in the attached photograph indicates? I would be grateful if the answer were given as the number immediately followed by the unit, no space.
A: 243.7gal
